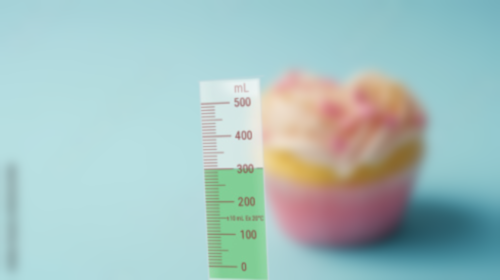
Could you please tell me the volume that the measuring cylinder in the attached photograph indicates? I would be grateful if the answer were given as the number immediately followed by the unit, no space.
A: 300mL
